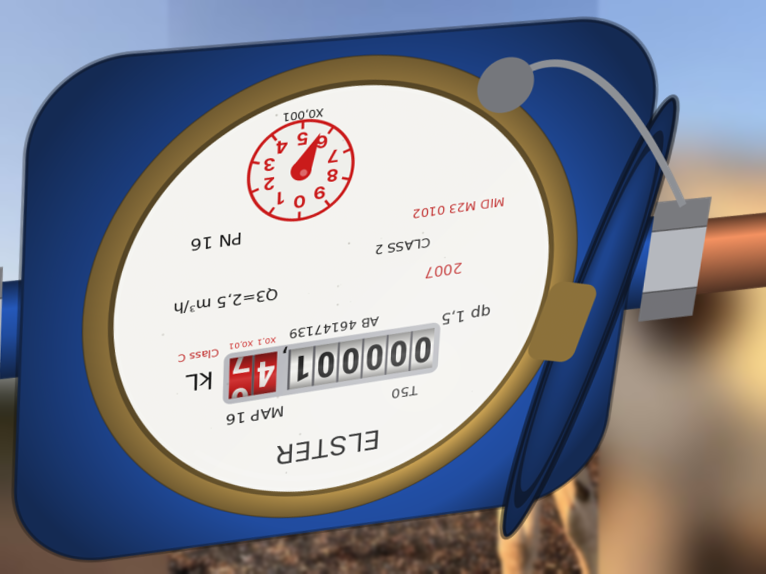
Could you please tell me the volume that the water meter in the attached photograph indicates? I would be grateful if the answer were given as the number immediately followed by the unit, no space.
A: 1.465kL
